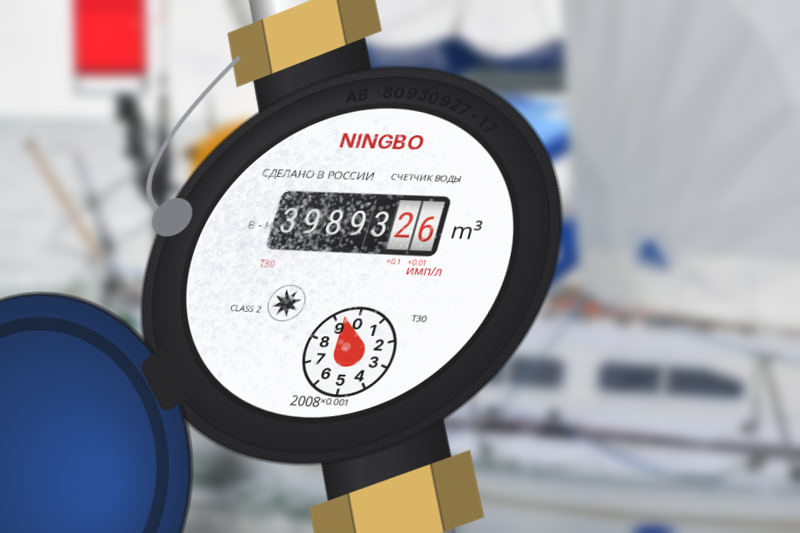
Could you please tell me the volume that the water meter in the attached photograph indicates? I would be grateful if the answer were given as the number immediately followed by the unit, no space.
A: 39893.259m³
